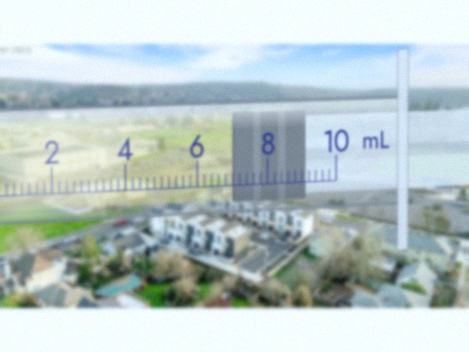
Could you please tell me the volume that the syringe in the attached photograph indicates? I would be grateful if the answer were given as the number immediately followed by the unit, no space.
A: 7mL
